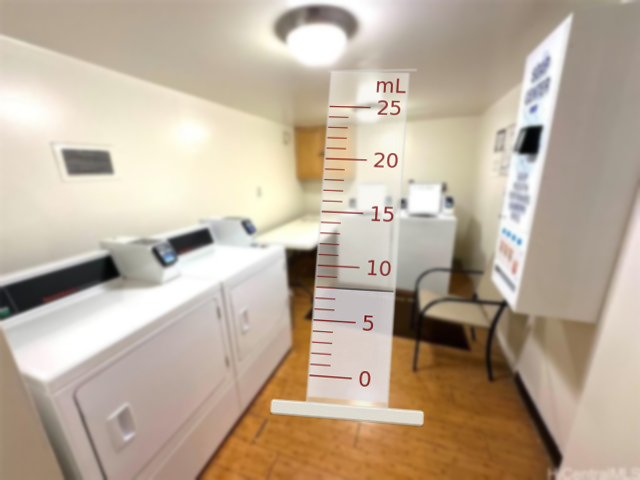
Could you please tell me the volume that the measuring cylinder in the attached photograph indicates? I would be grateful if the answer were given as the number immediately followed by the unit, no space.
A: 8mL
